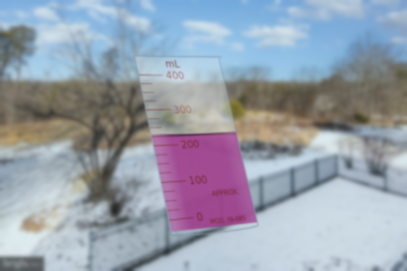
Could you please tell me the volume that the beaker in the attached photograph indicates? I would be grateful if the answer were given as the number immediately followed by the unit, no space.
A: 225mL
